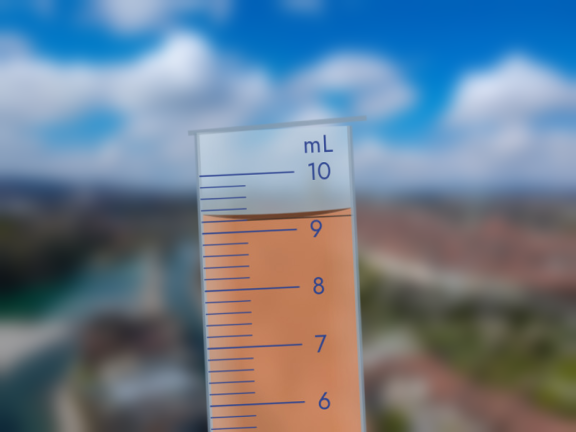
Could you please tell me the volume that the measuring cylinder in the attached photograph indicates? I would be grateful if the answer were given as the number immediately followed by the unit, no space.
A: 9.2mL
